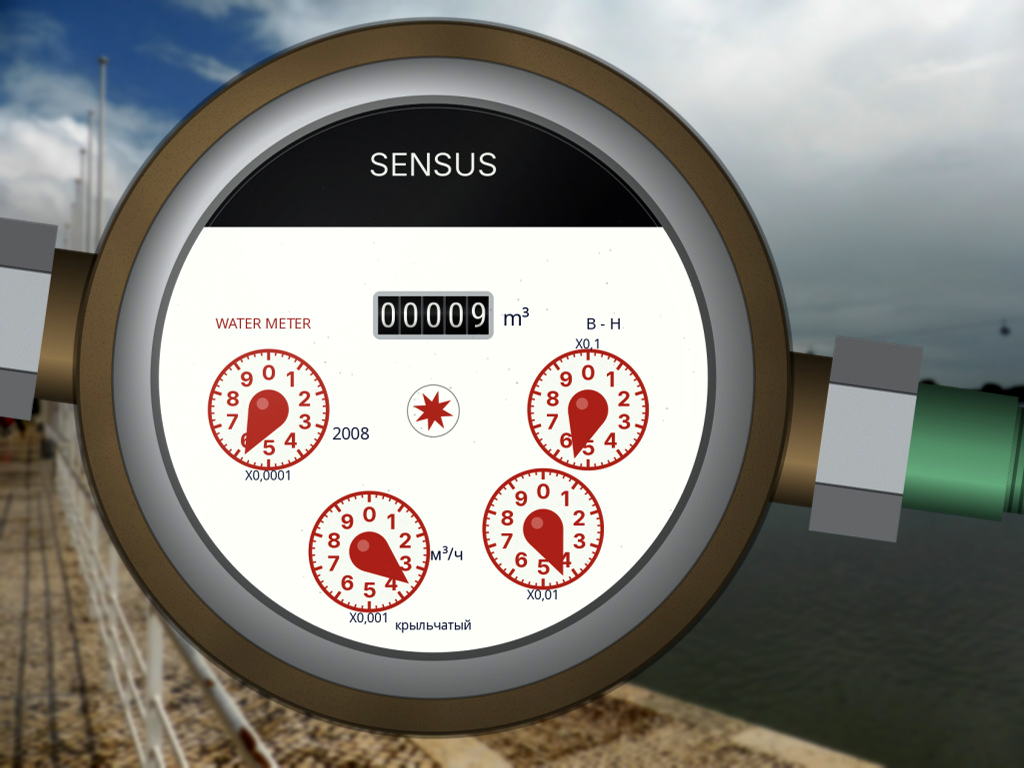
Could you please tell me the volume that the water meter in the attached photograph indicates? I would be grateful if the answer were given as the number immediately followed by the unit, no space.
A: 9.5435m³
